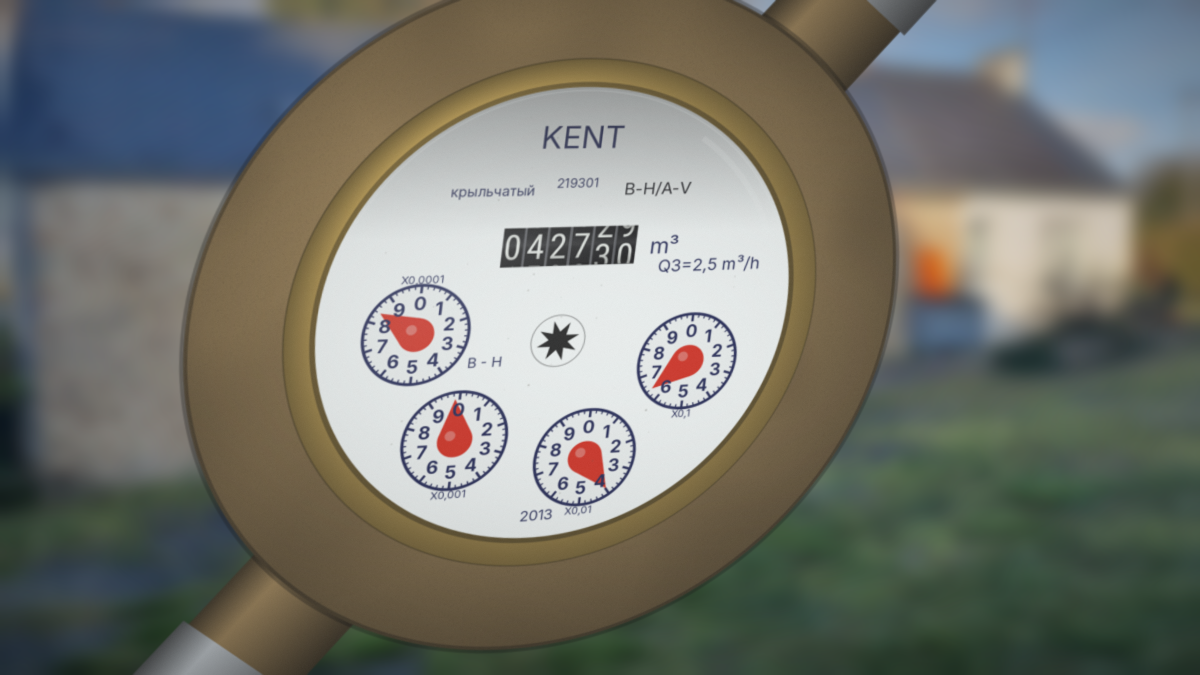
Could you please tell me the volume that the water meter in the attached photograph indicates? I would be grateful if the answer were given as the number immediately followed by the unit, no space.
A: 42729.6398m³
